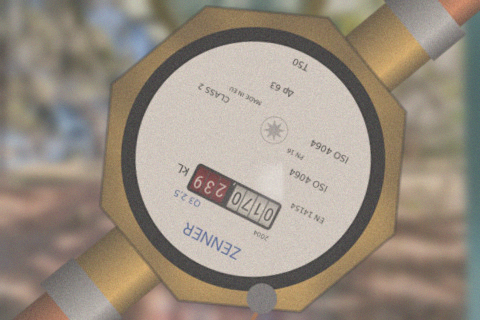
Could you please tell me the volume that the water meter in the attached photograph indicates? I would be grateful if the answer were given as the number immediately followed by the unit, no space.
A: 170.239kL
